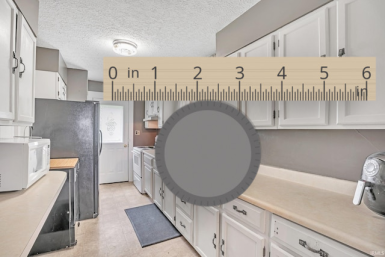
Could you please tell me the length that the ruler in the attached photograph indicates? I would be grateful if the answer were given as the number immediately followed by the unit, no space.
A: 2.5in
